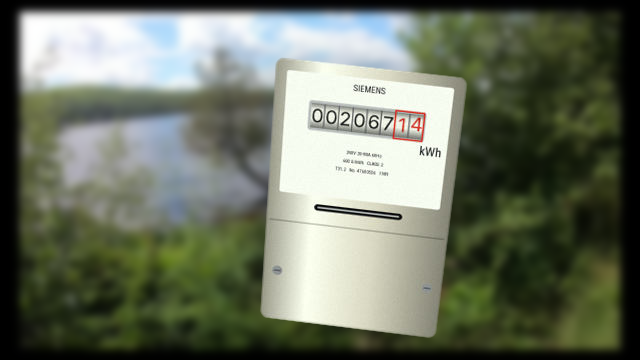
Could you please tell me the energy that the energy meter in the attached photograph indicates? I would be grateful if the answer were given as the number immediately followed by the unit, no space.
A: 2067.14kWh
